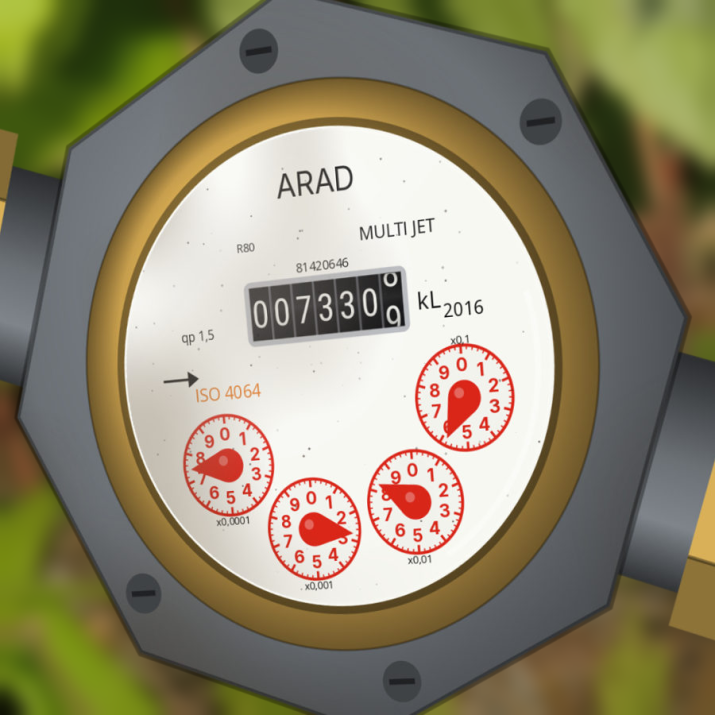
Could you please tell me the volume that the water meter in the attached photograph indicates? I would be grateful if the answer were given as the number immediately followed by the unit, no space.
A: 73308.5827kL
